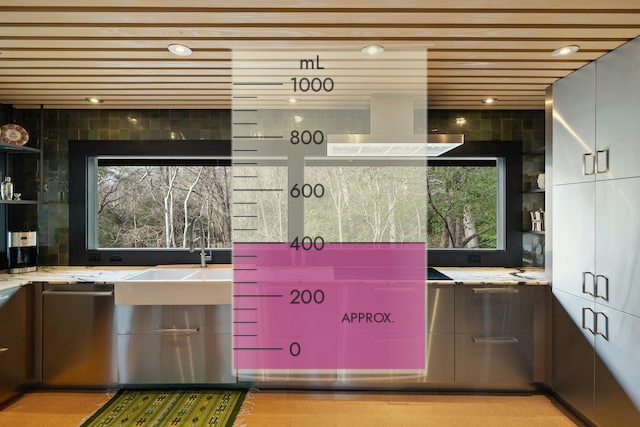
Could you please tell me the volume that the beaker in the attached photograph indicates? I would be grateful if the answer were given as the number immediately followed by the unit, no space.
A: 400mL
